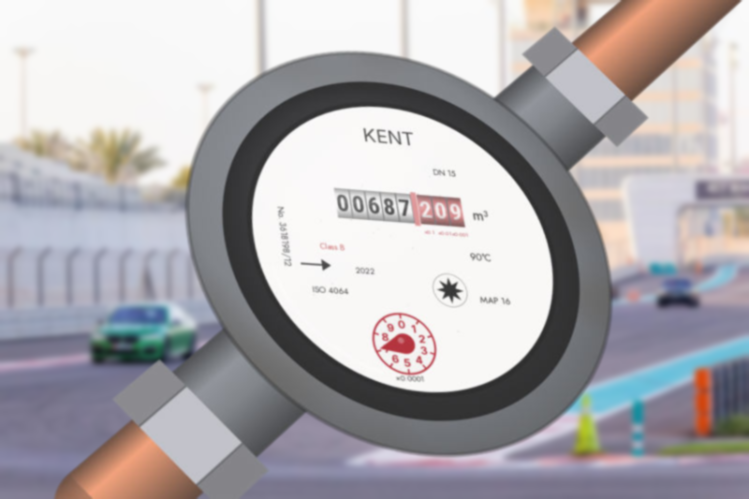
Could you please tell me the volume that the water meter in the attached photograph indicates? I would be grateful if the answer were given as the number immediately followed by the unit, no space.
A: 687.2097m³
